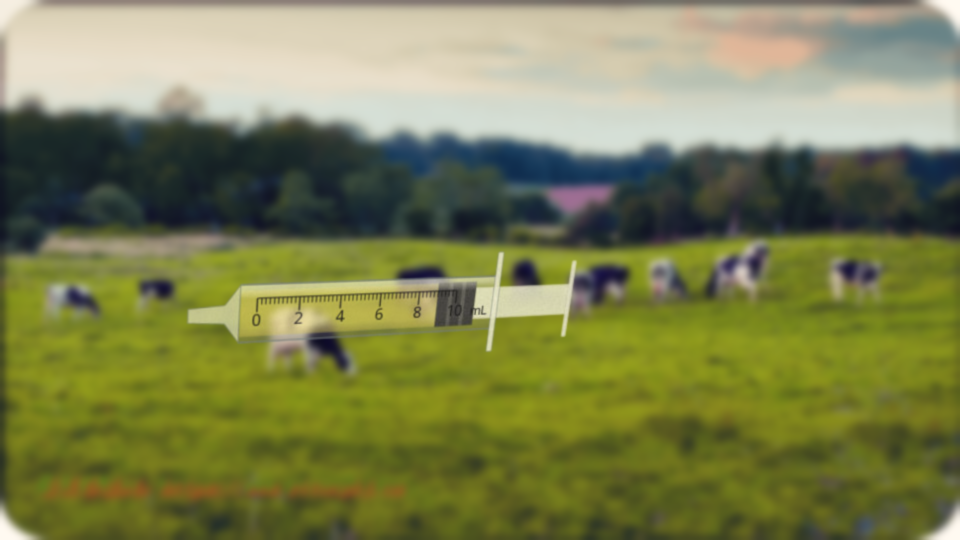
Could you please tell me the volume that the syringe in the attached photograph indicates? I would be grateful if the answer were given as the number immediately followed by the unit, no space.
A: 9mL
